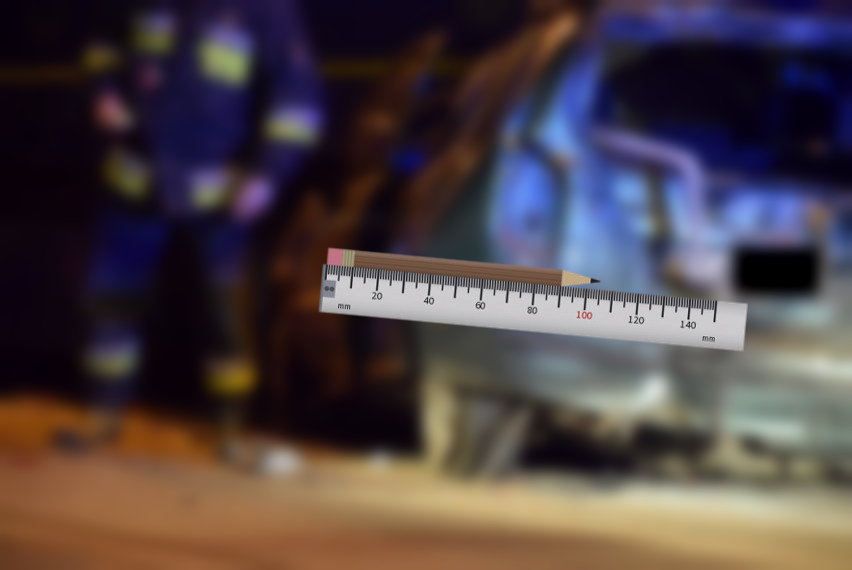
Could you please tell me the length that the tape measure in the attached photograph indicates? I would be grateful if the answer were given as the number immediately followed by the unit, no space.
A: 105mm
